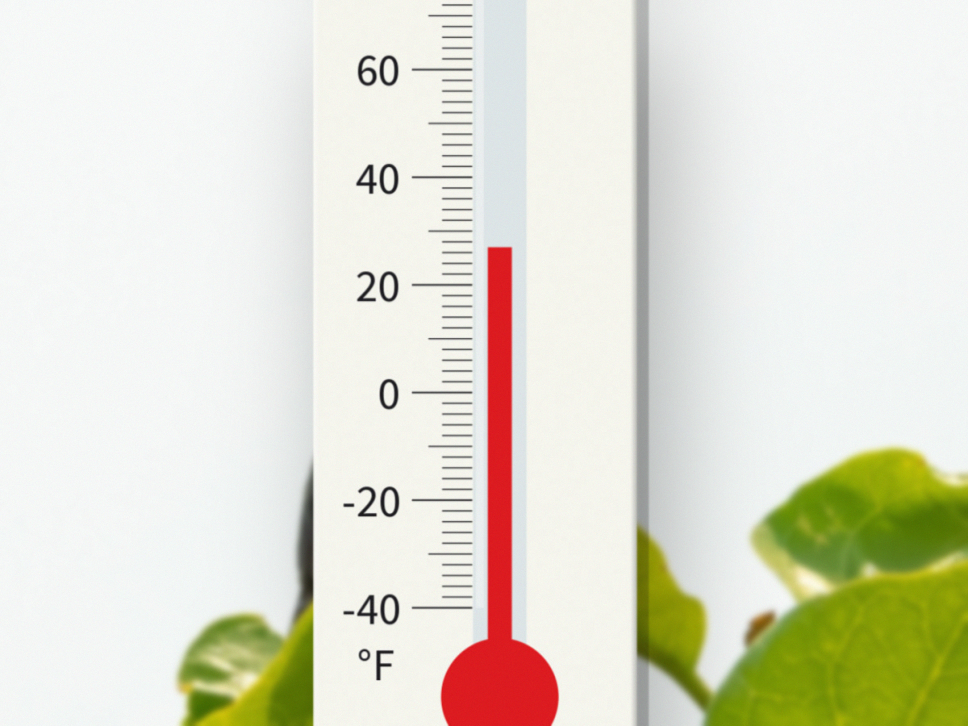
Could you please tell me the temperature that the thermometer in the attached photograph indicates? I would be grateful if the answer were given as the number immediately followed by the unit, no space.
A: 27°F
